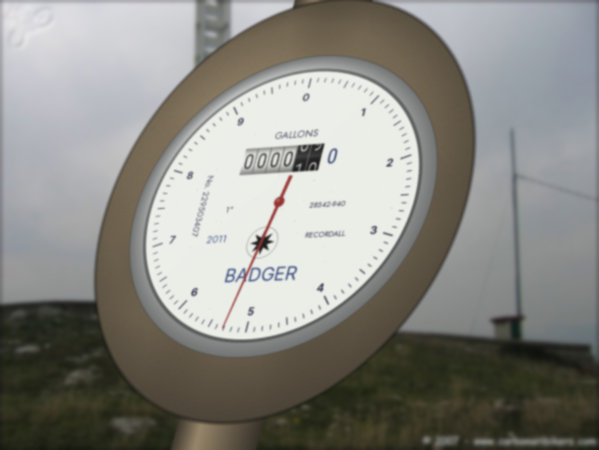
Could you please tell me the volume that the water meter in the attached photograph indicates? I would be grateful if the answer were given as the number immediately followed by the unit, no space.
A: 95.3gal
